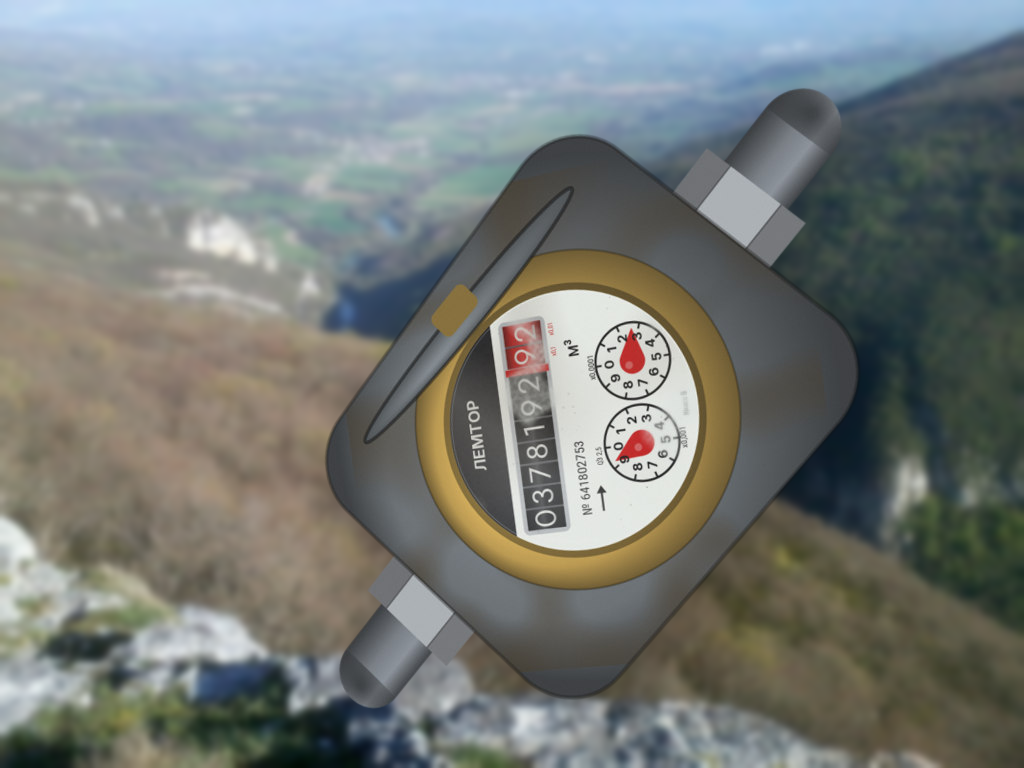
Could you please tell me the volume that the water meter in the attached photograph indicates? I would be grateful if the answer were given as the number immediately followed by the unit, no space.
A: 378192.9192m³
